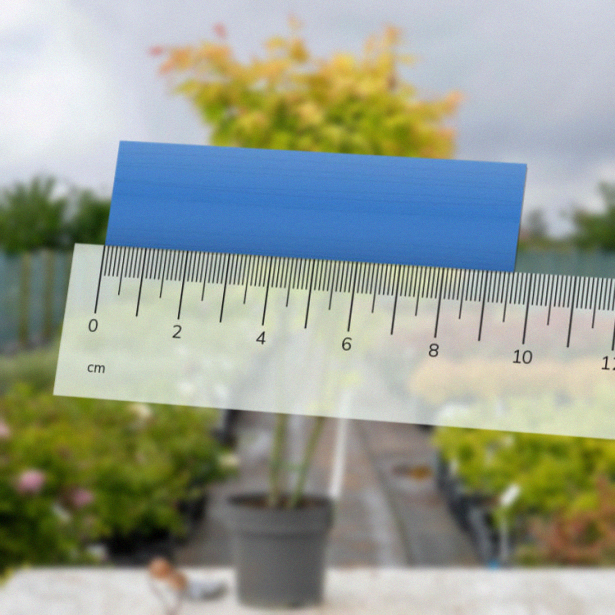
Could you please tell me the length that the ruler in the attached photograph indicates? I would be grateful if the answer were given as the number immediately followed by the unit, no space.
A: 9.6cm
